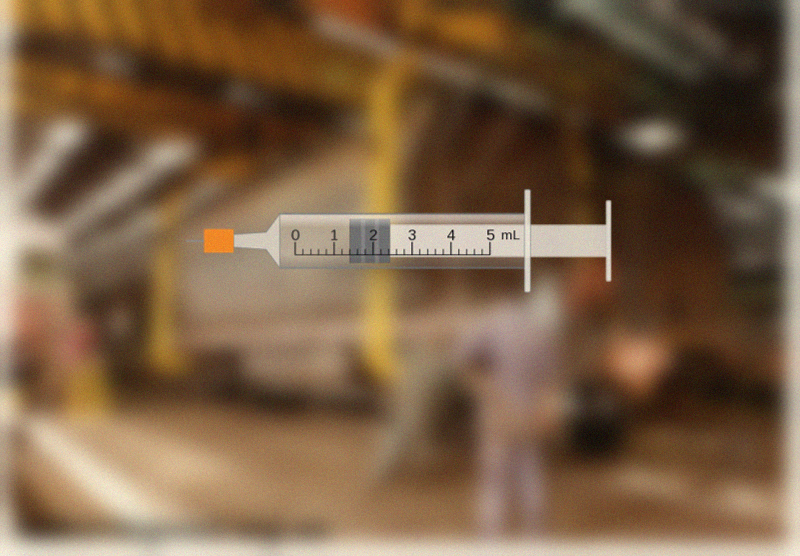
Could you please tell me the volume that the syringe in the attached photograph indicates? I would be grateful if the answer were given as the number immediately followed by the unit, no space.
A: 1.4mL
